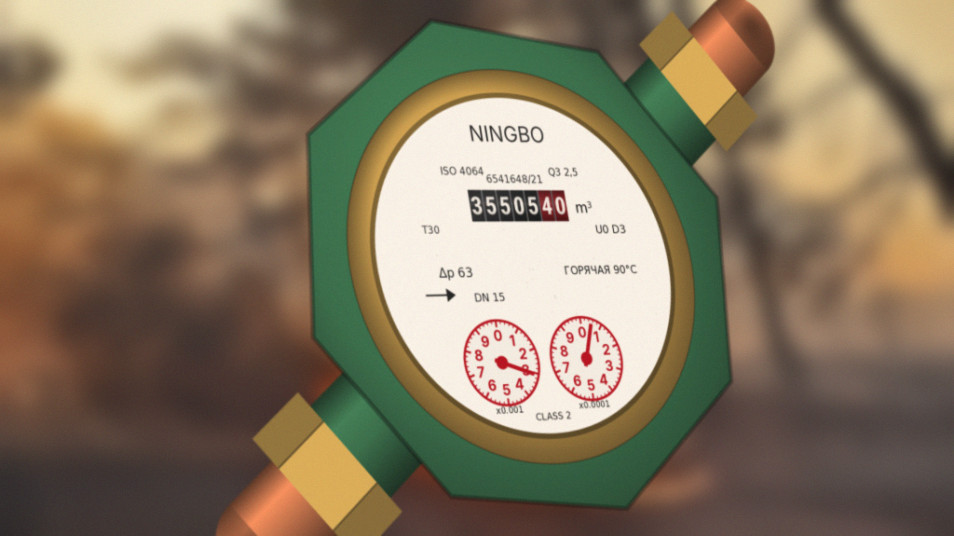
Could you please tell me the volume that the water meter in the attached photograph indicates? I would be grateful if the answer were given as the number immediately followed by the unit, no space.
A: 35505.4030m³
